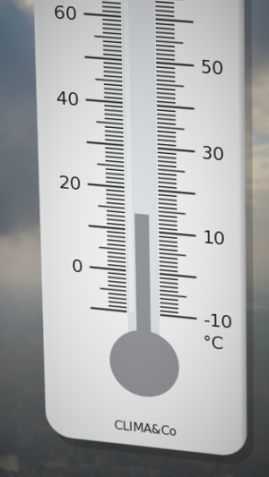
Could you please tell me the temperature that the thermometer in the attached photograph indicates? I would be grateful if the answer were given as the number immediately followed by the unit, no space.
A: 14°C
